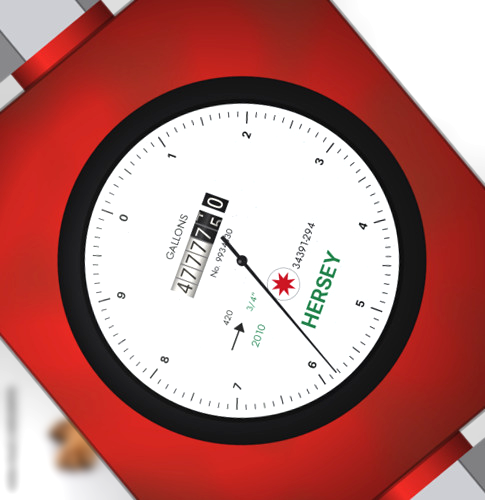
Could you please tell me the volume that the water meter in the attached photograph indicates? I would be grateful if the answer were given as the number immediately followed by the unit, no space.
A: 4777745.8gal
